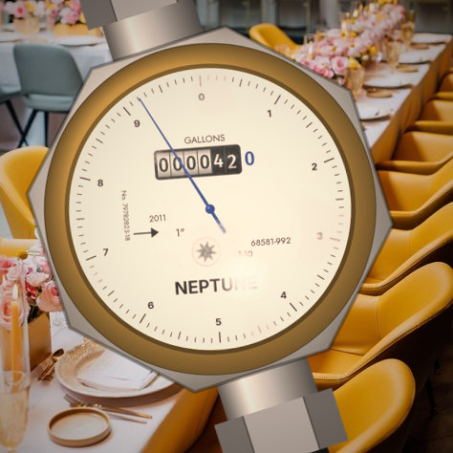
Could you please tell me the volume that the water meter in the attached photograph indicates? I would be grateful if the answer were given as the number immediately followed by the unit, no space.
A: 419.2gal
